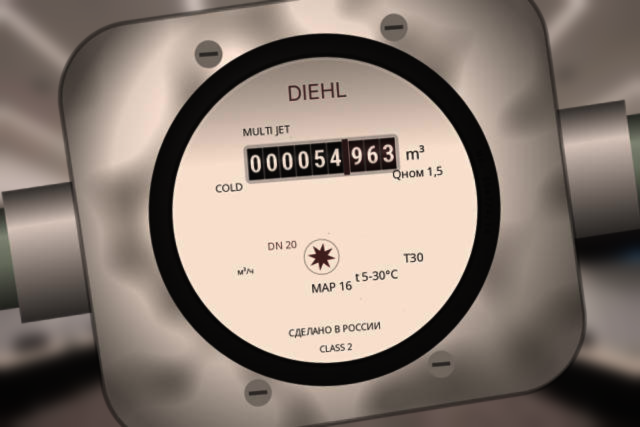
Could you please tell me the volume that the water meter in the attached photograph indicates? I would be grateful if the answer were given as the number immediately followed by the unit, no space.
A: 54.963m³
